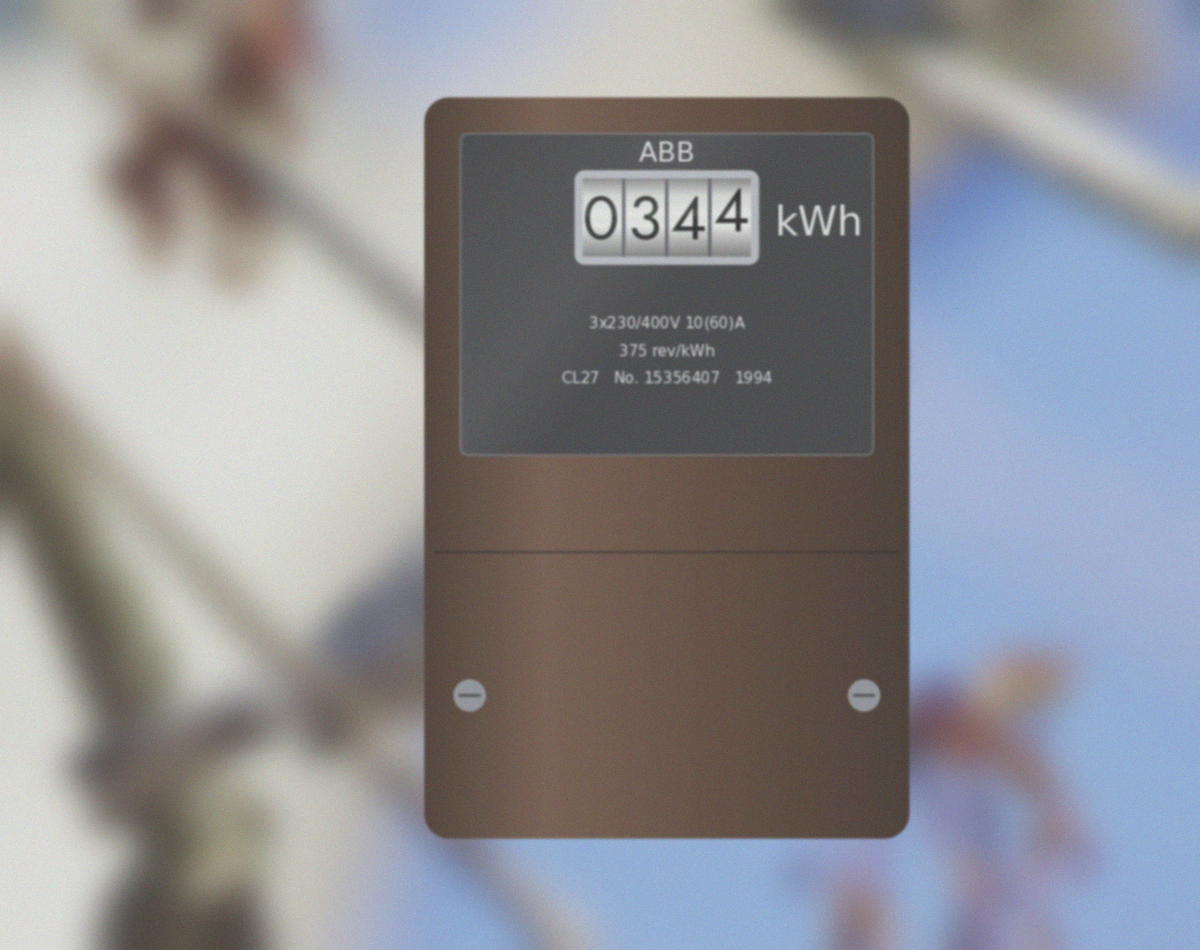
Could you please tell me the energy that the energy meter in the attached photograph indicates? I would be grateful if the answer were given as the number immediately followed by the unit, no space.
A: 344kWh
